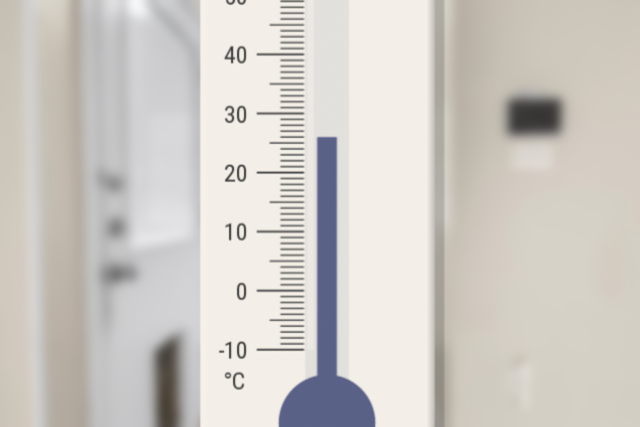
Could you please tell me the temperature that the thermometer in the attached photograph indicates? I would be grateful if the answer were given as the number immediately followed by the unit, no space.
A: 26°C
